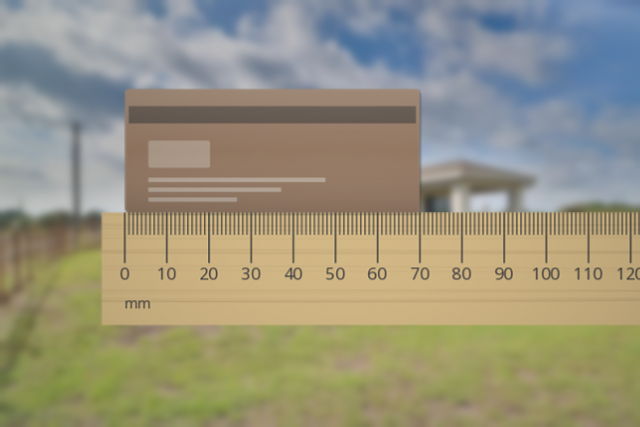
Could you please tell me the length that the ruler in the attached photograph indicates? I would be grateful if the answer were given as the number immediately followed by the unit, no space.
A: 70mm
